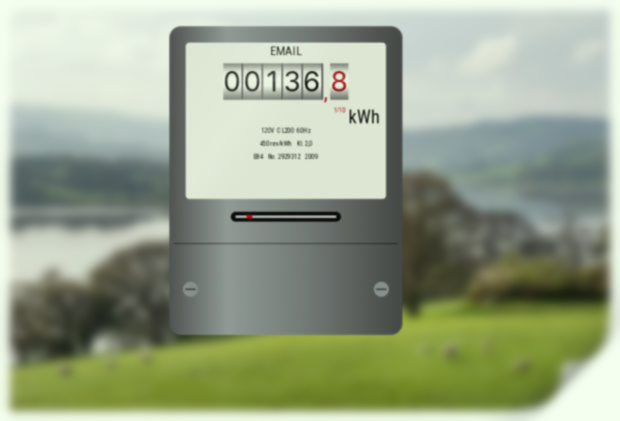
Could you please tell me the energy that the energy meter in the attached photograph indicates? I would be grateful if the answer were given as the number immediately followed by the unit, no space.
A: 136.8kWh
